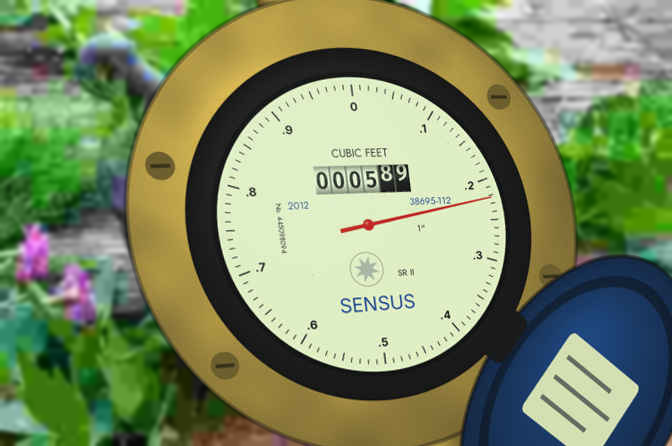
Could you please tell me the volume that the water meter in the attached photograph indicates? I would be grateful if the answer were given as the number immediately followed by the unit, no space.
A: 589.22ft³
